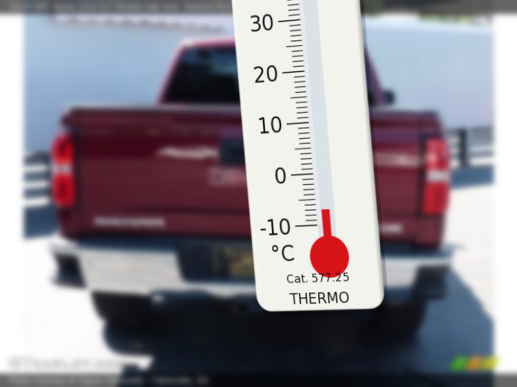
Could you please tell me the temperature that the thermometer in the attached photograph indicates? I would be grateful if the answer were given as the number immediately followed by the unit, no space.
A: -7°C
